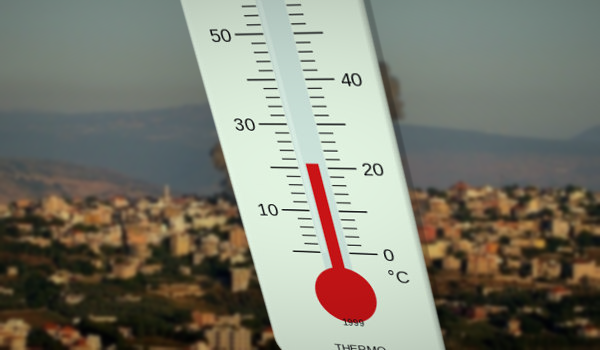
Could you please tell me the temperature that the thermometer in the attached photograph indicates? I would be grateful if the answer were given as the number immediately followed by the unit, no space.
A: 21°C
